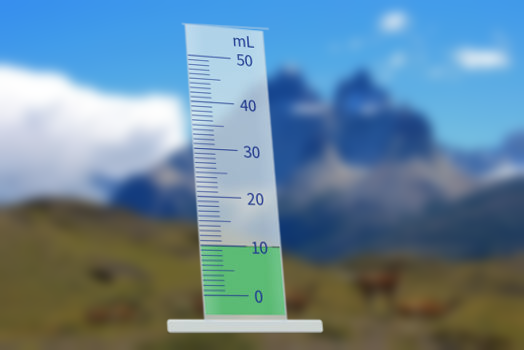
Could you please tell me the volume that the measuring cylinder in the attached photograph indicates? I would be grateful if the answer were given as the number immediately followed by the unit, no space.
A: 10mL
